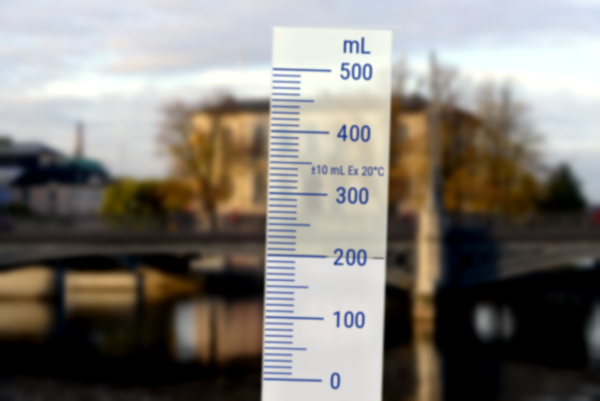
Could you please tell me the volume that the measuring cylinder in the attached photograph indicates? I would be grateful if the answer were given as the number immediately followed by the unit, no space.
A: 200mL
